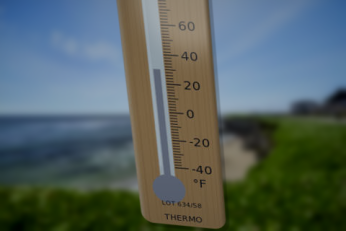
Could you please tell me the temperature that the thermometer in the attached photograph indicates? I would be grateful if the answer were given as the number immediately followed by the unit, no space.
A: 30°F
